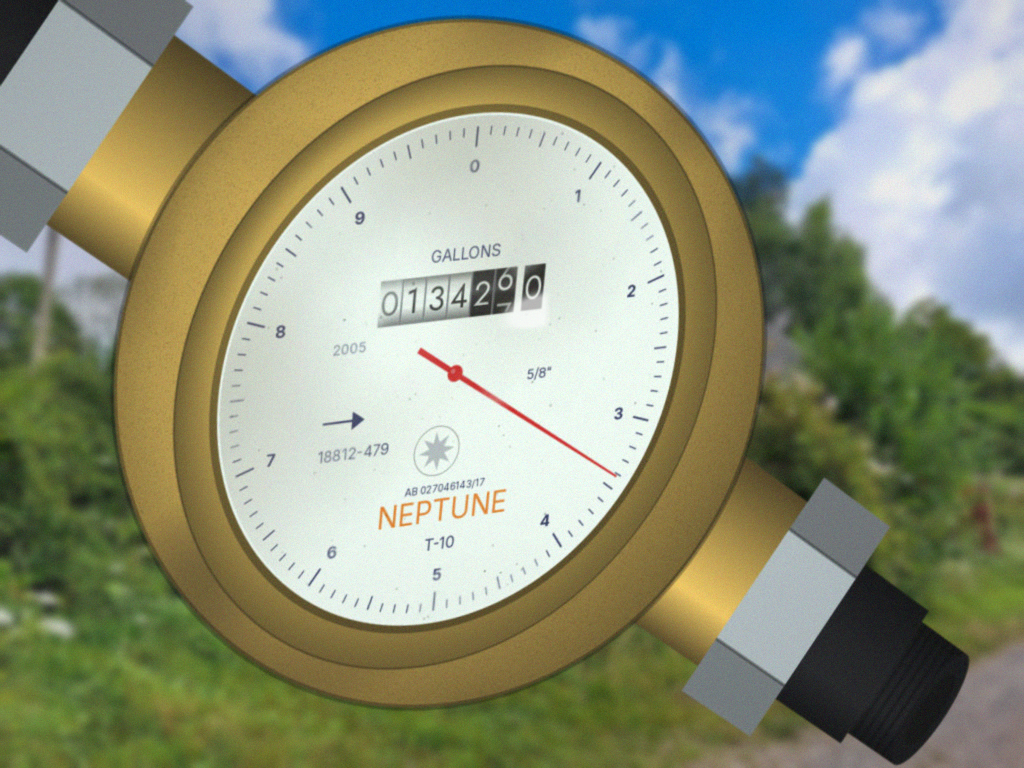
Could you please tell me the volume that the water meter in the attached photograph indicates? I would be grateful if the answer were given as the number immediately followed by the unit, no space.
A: 134263.4gal
